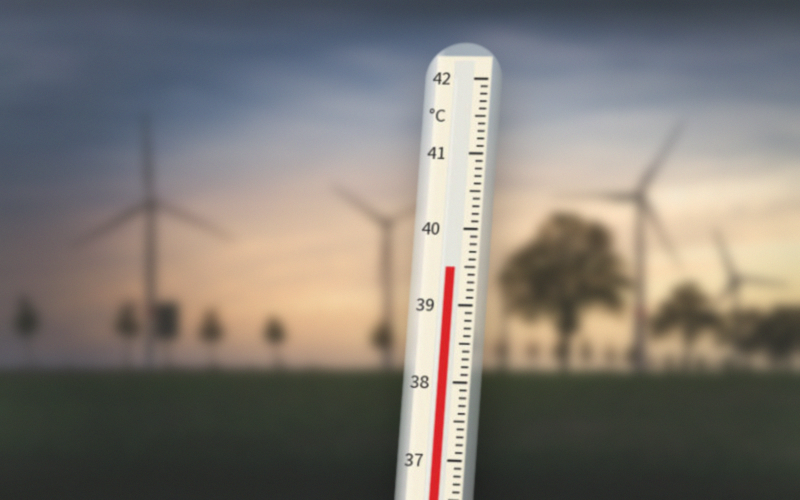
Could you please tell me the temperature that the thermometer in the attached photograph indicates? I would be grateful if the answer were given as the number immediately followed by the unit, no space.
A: 39.5°C
